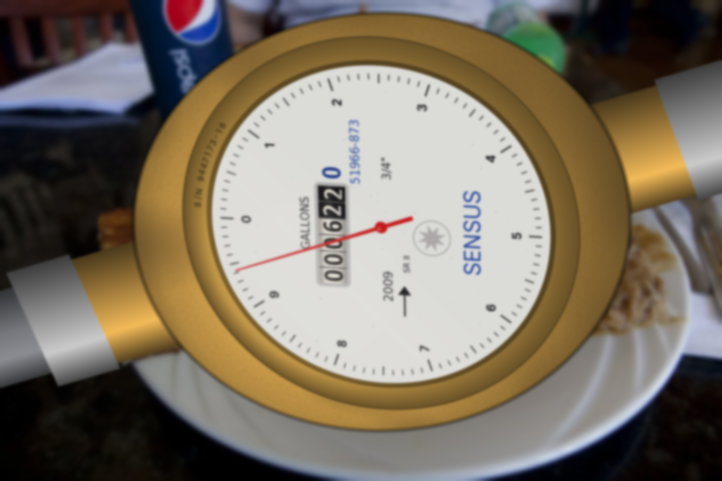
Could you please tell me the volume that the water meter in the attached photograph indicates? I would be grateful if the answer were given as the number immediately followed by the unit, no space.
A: 6219.4gal
